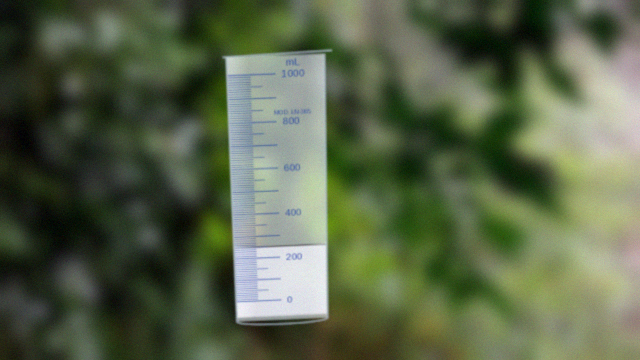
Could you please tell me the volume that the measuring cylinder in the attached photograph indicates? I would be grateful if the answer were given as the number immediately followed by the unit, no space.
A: 250mL
